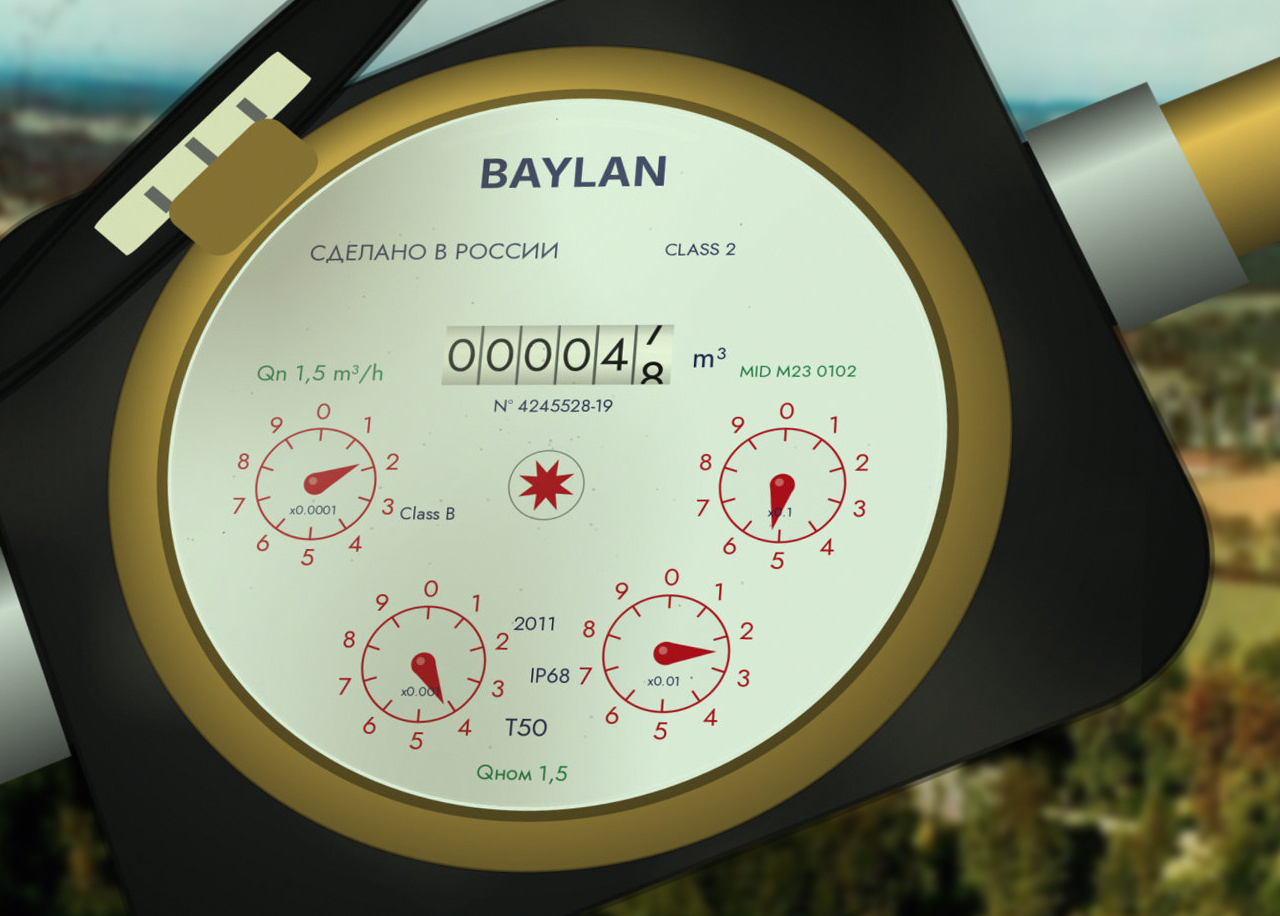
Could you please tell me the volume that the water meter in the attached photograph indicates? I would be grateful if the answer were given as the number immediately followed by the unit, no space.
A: 47.5241m³
